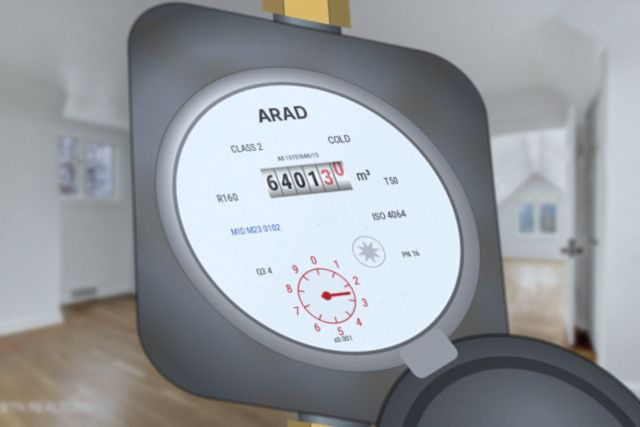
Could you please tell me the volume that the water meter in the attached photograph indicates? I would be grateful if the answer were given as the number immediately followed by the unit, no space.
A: 6401.302m³
